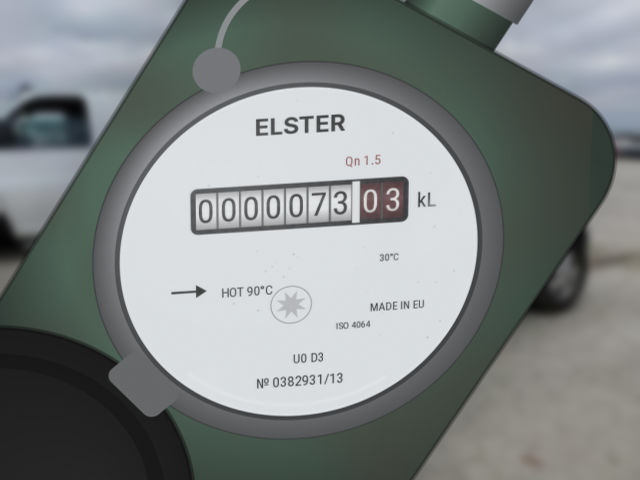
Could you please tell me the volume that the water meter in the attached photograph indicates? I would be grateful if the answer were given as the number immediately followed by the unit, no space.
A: 73.03kL
